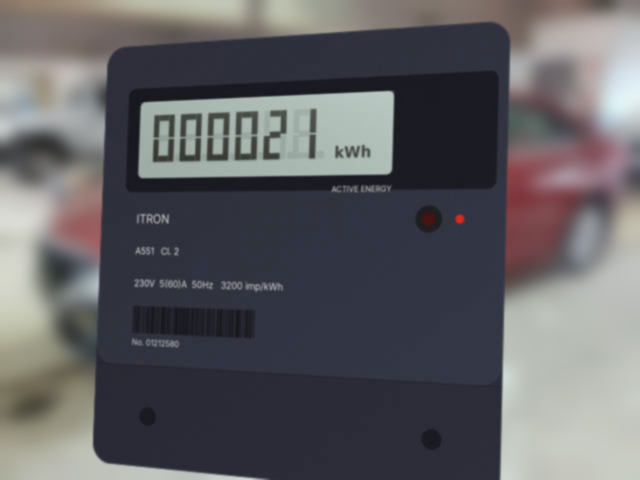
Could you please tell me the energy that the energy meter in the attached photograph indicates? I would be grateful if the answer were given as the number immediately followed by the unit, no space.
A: 21kWh
